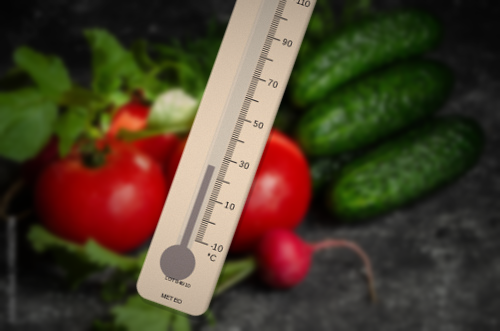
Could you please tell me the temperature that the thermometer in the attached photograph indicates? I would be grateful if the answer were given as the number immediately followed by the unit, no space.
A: 25°C
